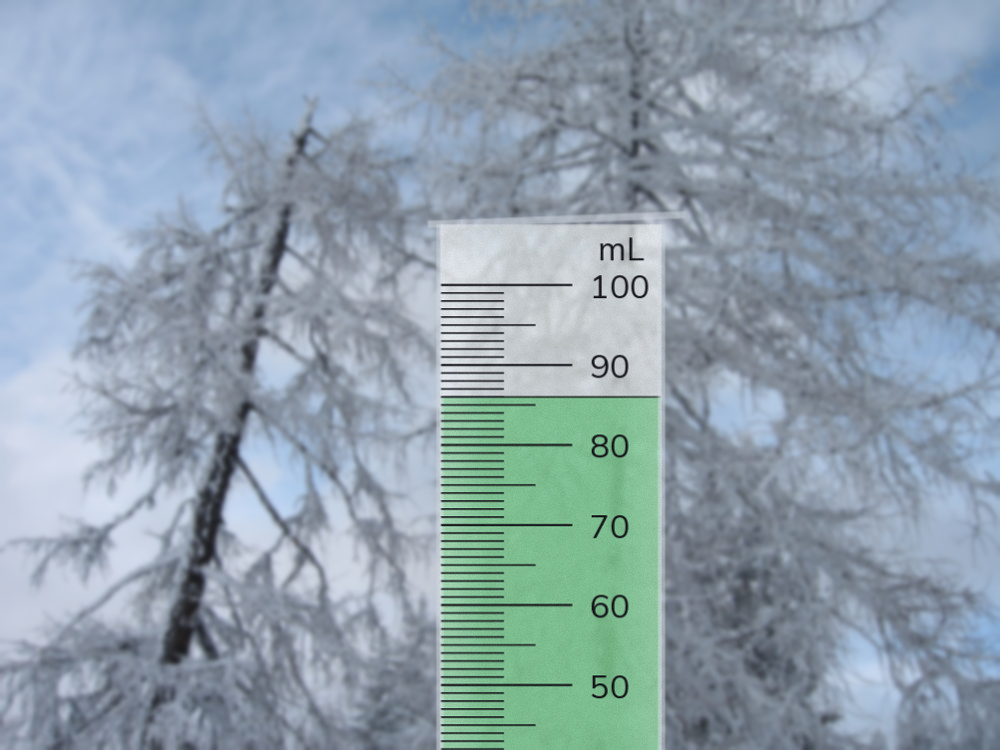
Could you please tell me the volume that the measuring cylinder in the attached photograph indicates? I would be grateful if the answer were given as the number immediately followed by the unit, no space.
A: 86mL
